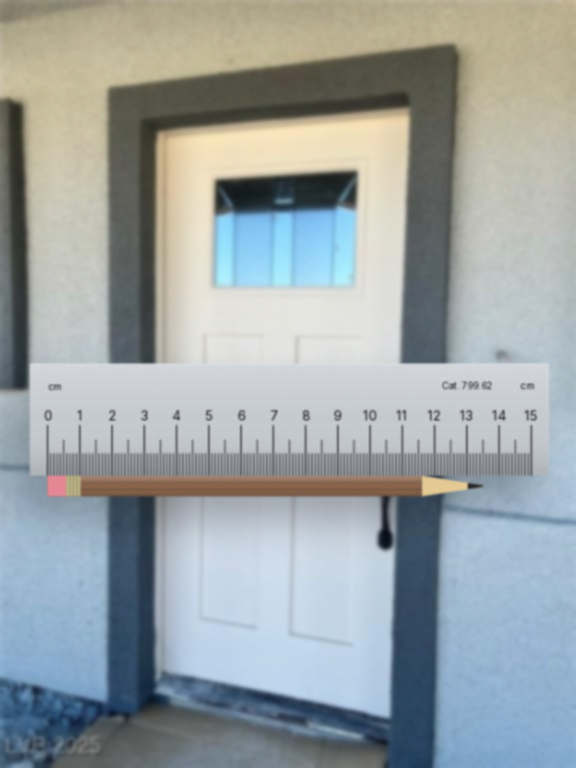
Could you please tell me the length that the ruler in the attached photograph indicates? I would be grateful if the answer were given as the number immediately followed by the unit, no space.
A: 13.5cm
